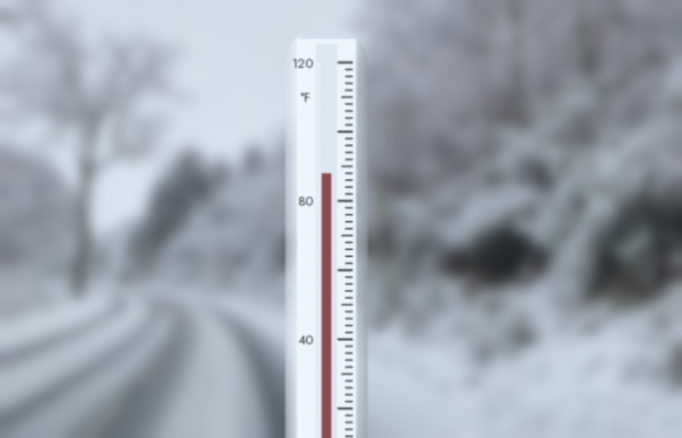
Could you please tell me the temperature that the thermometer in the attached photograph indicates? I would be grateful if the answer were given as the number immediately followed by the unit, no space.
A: 88°F
